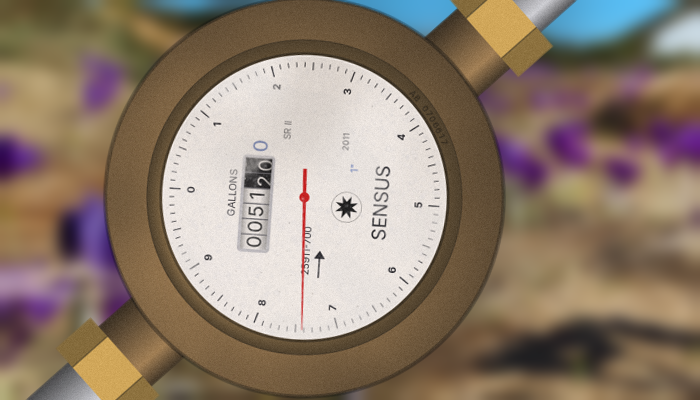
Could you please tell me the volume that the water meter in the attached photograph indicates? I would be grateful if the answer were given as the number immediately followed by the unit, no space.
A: 51197.4gal
